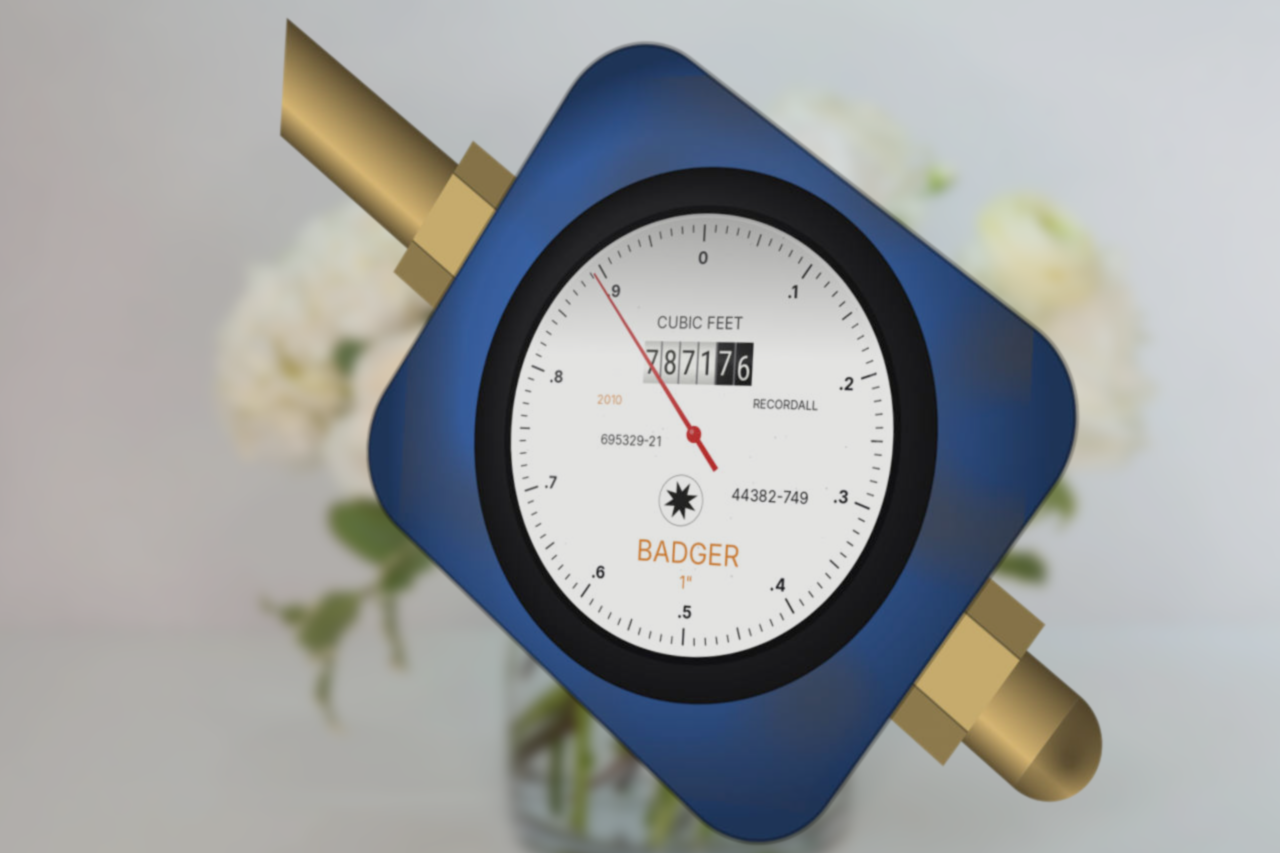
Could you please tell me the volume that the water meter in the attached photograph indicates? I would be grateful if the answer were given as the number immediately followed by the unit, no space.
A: 787175.89ft³
